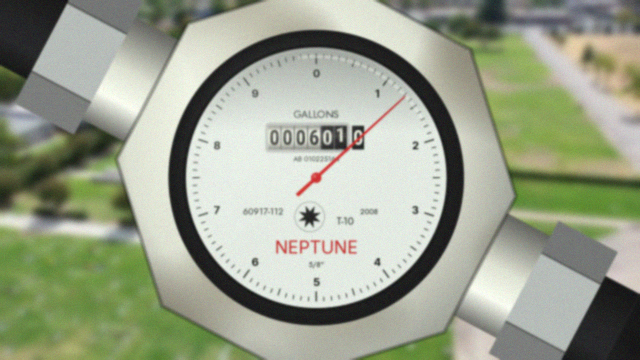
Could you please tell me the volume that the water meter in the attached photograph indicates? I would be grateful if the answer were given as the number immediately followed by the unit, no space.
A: 6011.3gal
